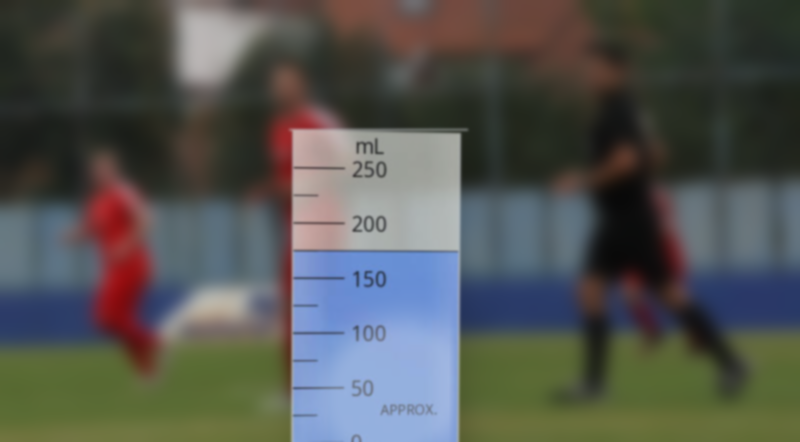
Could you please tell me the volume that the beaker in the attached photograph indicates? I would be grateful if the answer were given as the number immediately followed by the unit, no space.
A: 175mL
